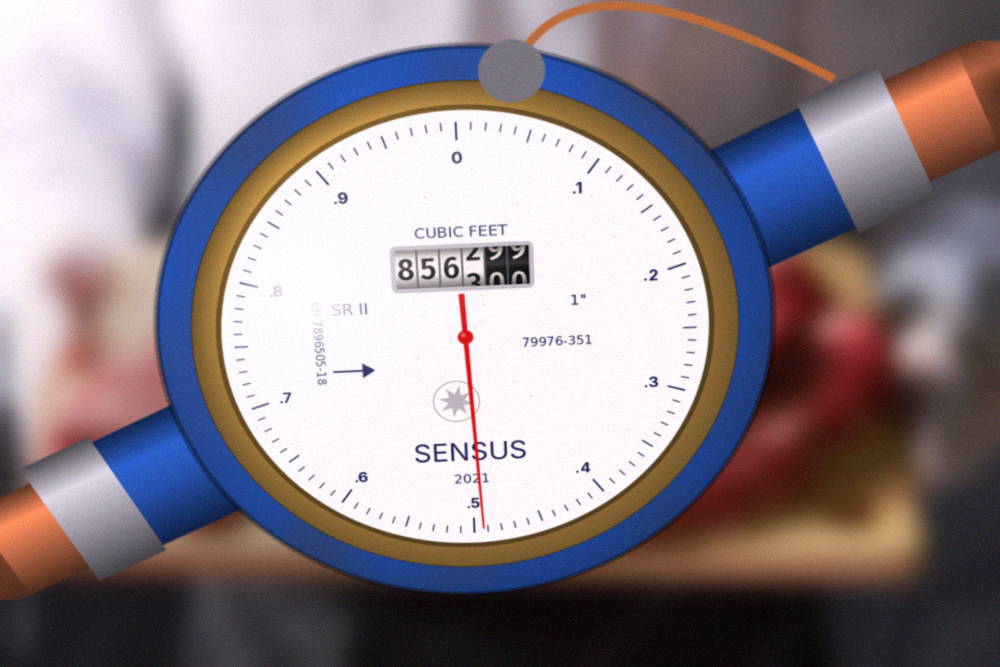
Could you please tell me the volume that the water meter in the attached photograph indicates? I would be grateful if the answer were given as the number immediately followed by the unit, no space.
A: 856299.49ft³
